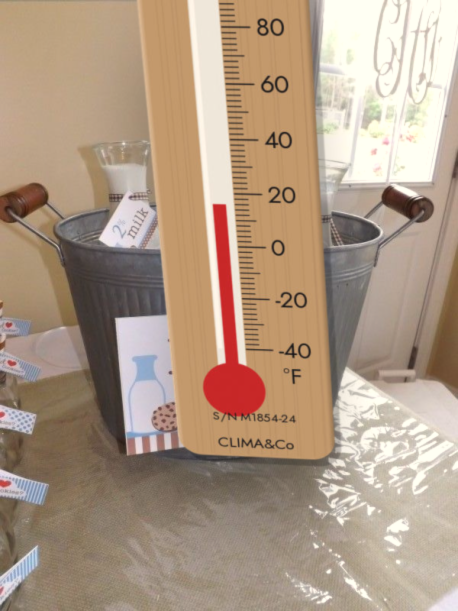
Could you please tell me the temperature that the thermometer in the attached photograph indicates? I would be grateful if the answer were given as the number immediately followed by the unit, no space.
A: 16°F
